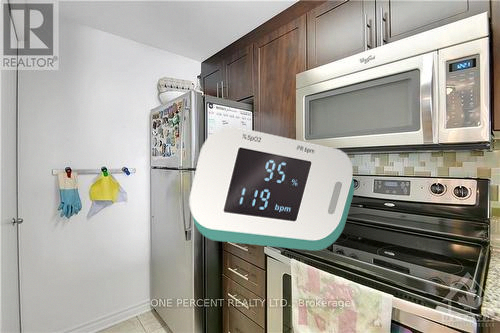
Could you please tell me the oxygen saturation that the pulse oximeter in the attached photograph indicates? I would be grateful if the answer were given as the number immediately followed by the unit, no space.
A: 95%
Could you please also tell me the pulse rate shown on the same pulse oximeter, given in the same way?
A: 119bpm
